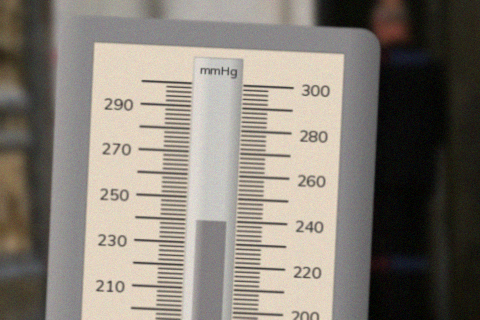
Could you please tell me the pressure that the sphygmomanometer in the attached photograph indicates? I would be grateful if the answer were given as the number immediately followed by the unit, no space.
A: 240mmHg
